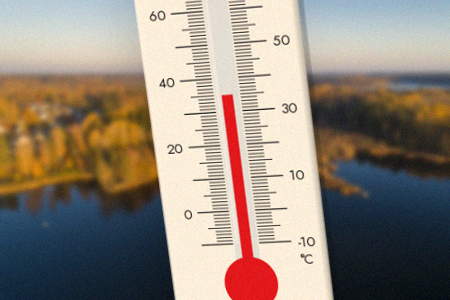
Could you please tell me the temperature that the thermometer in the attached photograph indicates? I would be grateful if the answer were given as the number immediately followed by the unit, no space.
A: 35°C
